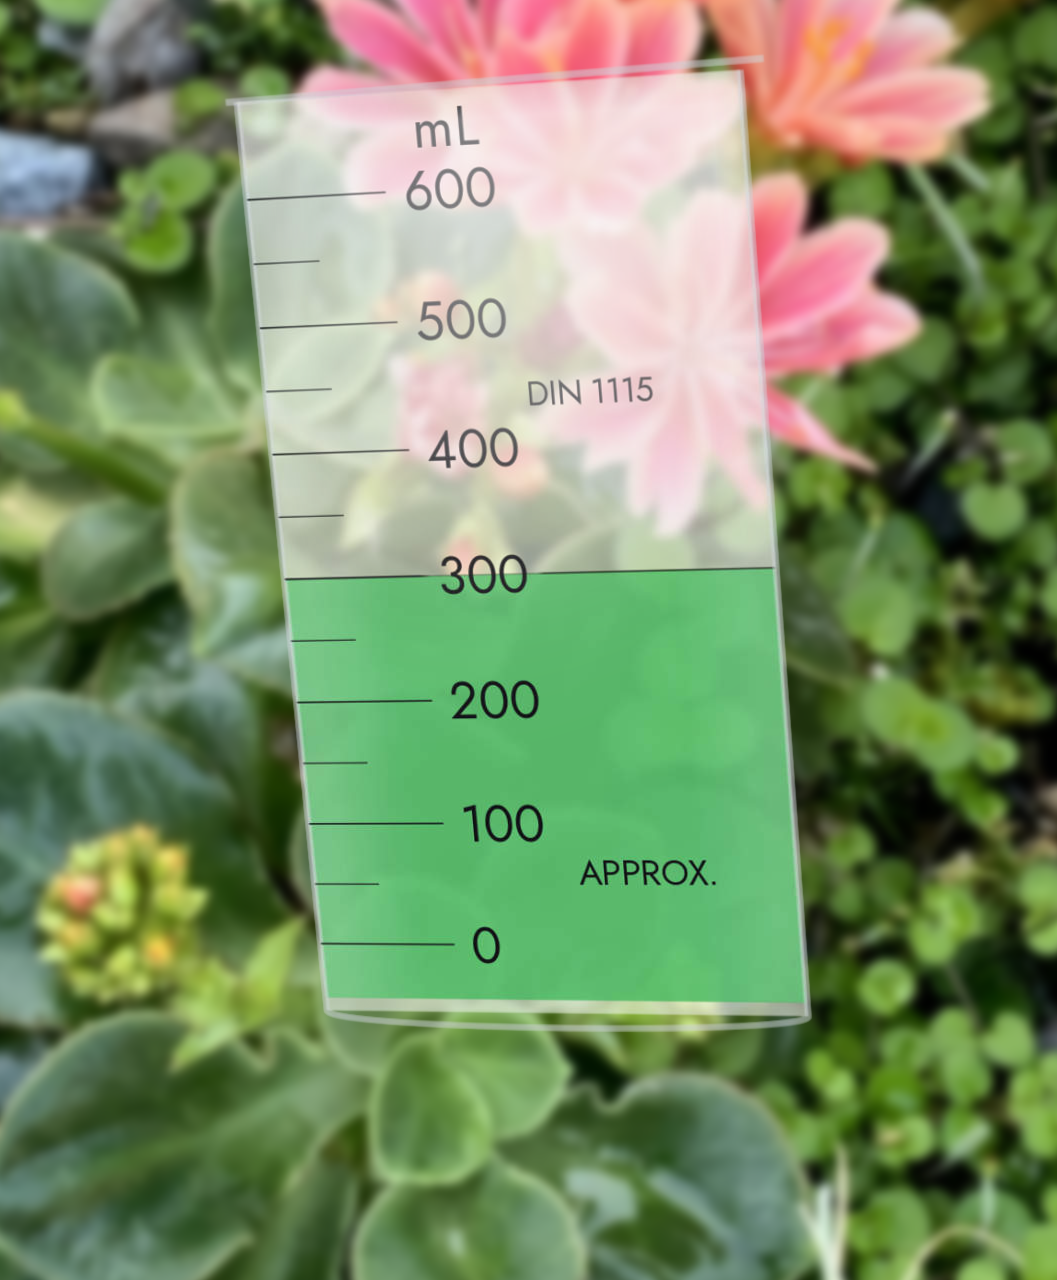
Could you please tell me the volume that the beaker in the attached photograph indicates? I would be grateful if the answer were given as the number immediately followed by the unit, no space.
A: 300mL
